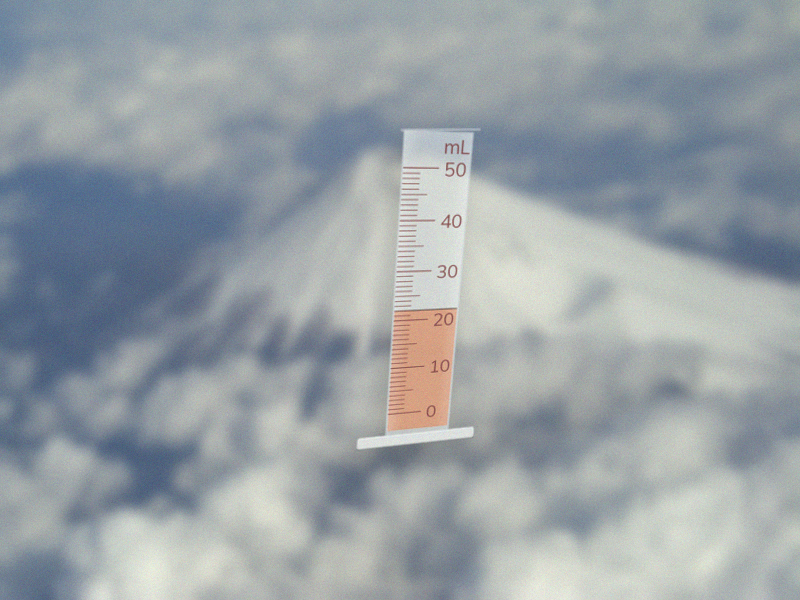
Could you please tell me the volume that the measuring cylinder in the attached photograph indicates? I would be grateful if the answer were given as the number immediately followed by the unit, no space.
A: 22mL
